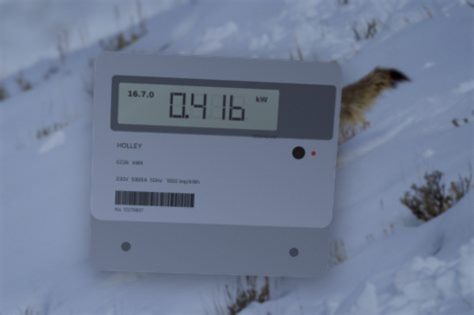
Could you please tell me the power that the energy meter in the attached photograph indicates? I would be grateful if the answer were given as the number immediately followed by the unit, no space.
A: 0.416kW
